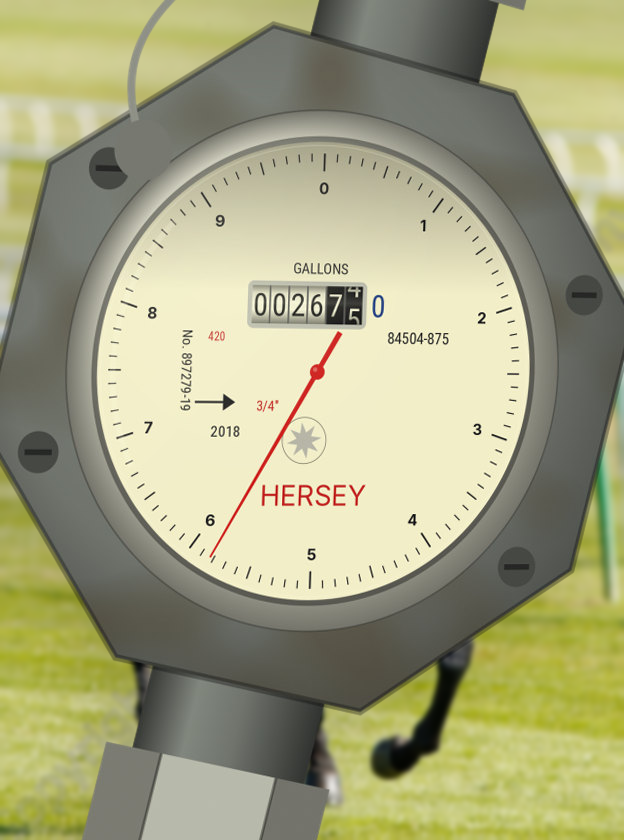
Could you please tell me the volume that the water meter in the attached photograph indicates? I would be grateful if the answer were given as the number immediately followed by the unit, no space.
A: 26745.8gal
